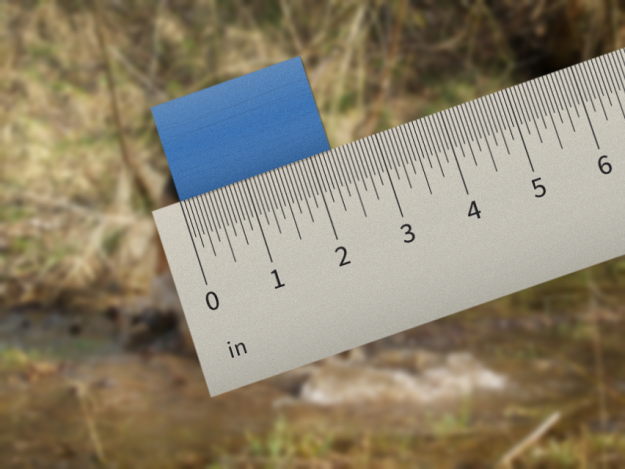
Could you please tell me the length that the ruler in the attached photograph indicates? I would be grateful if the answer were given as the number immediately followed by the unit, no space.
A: 2.3125in
